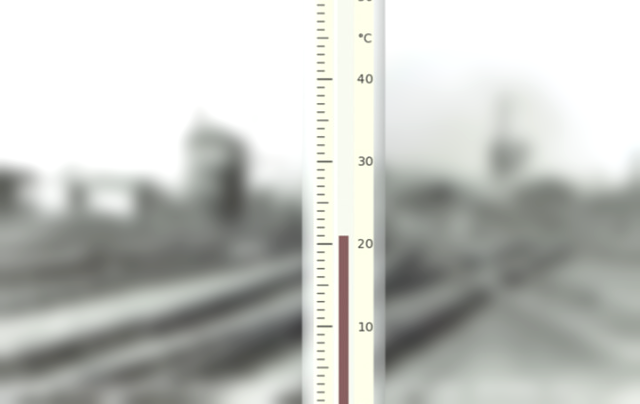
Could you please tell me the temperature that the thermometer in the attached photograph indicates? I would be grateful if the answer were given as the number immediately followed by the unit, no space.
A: 21°C
